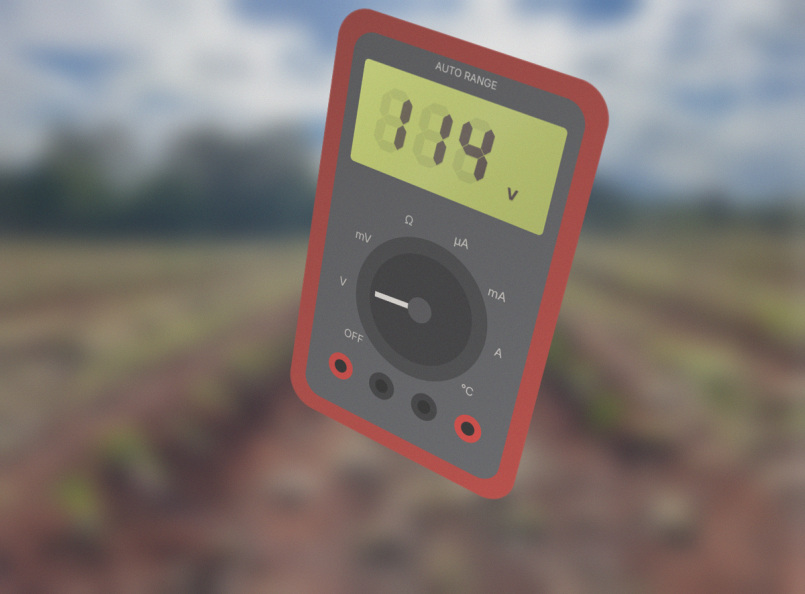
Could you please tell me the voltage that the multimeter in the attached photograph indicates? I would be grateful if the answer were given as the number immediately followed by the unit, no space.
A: 114V
